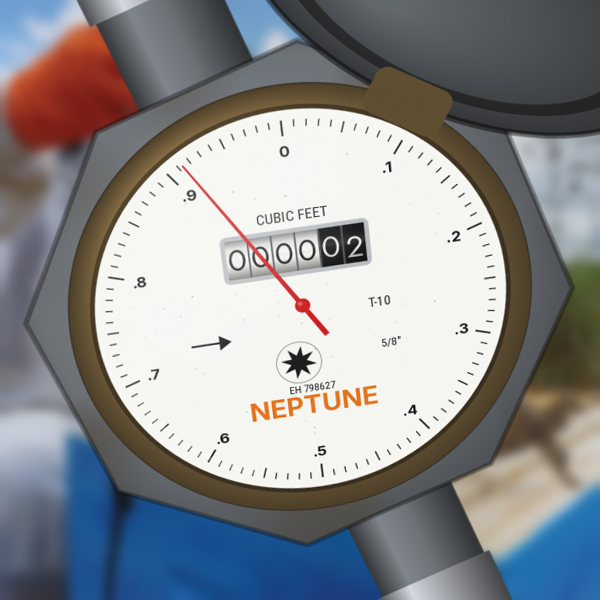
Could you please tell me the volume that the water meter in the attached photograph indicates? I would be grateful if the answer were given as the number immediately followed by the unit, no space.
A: 1.91ft³
